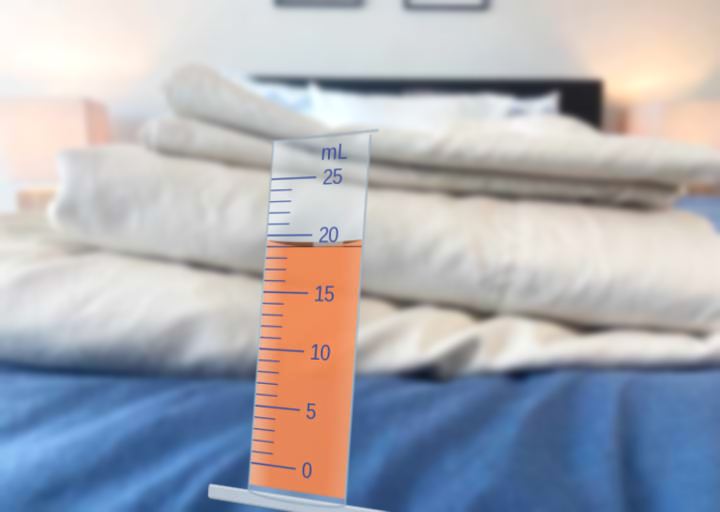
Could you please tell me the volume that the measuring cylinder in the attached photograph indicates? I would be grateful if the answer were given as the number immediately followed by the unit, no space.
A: 19mL
